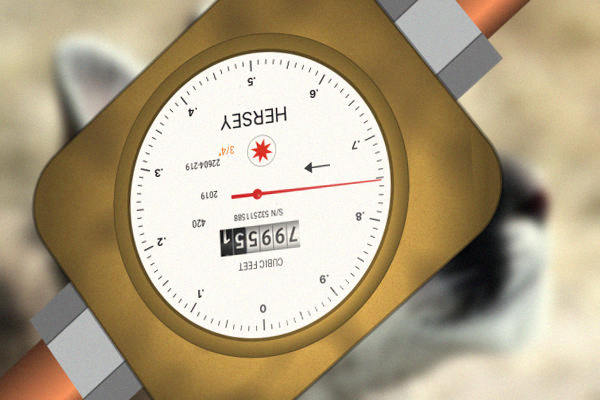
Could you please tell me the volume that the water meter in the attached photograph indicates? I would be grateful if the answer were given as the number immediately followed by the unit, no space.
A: 799550.75ft³
